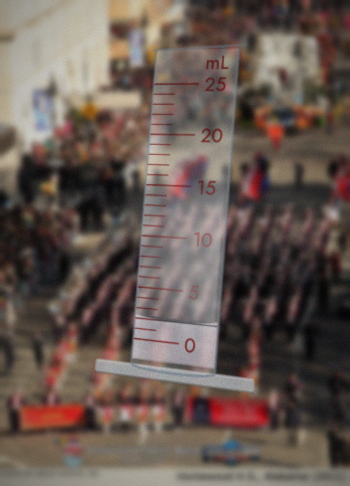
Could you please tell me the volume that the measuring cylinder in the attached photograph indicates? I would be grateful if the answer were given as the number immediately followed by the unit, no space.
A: 2mL
